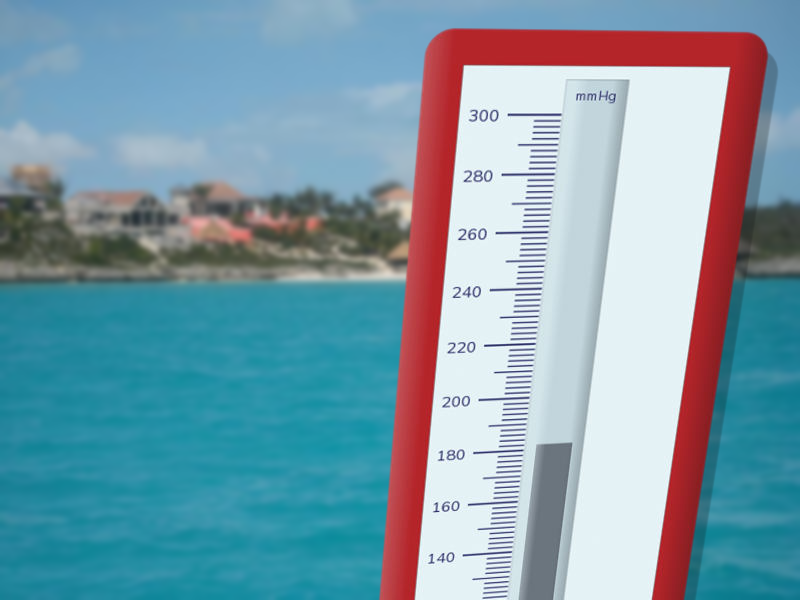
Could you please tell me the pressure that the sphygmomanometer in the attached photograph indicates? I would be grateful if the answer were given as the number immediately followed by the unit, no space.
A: 182mmHg
